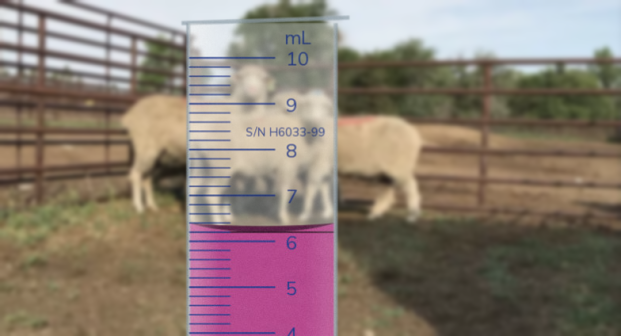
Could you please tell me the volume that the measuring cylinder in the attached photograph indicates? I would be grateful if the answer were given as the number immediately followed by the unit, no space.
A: 6.2mL
